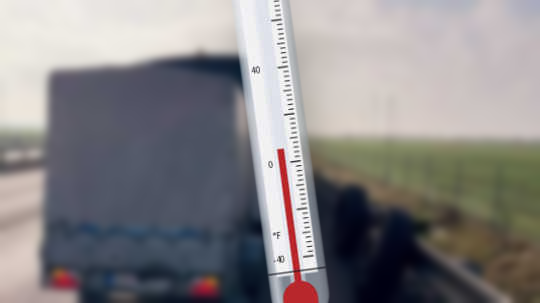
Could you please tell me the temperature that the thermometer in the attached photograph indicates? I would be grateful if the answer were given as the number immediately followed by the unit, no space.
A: 6°F
